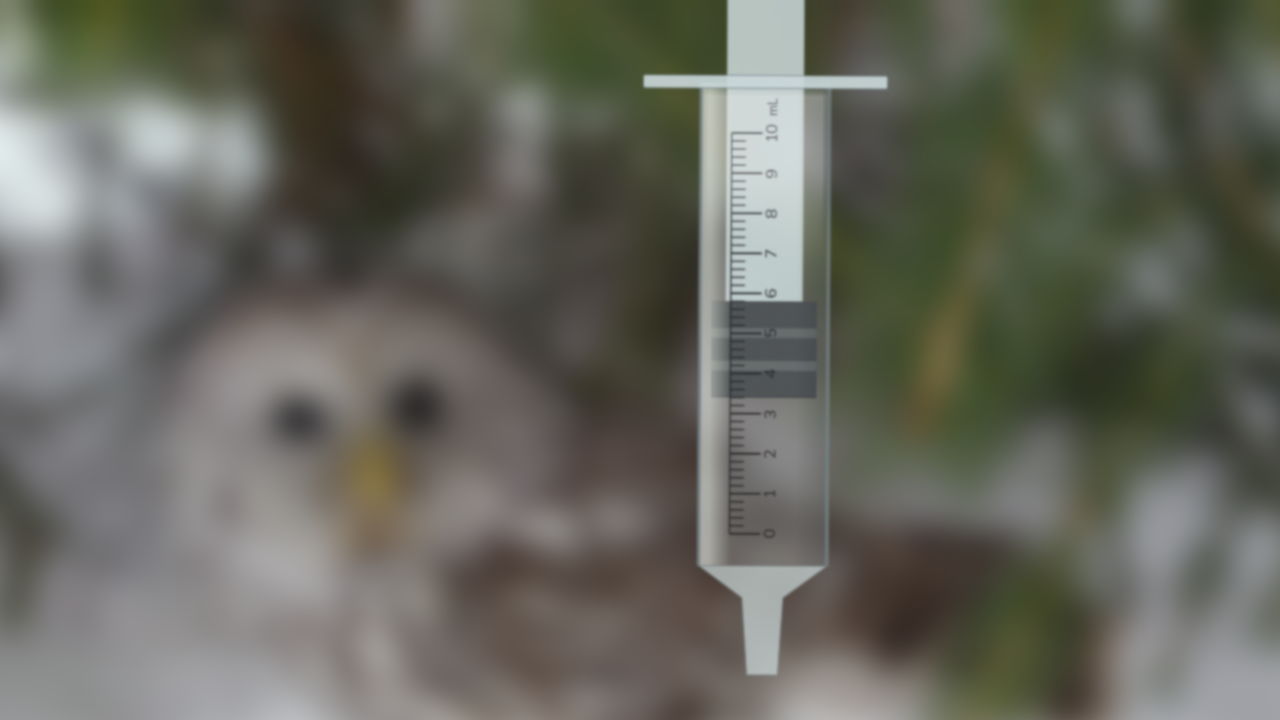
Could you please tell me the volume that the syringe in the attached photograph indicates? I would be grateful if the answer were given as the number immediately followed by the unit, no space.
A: 3.4mL
